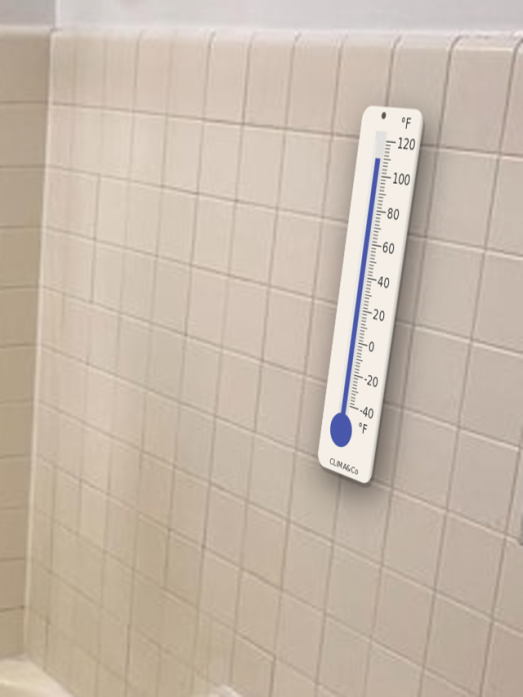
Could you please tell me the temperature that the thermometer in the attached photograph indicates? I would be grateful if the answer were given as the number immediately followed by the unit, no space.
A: 110°F
